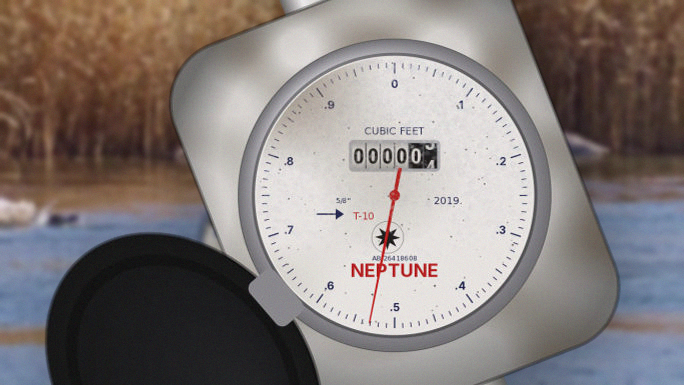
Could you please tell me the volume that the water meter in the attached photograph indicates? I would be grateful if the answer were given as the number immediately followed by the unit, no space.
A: 3.53ft³
